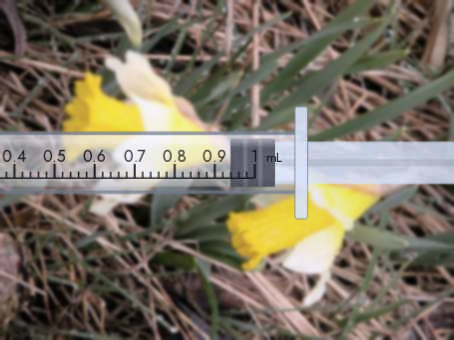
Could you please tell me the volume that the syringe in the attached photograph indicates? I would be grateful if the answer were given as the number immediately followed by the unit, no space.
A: 0.94mL
